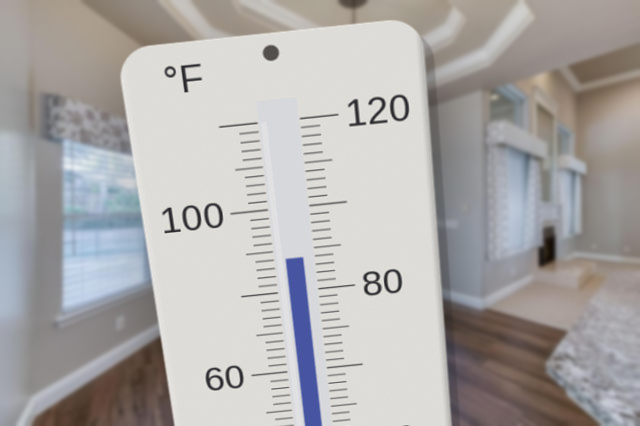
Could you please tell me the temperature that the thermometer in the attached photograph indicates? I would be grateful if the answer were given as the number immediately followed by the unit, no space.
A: 88°F
